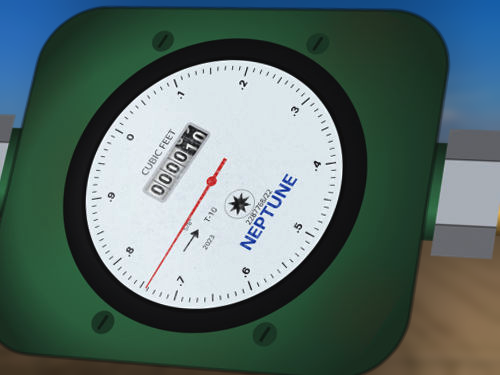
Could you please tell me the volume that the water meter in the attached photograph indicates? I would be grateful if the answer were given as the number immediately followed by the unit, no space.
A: 9.74ft³
